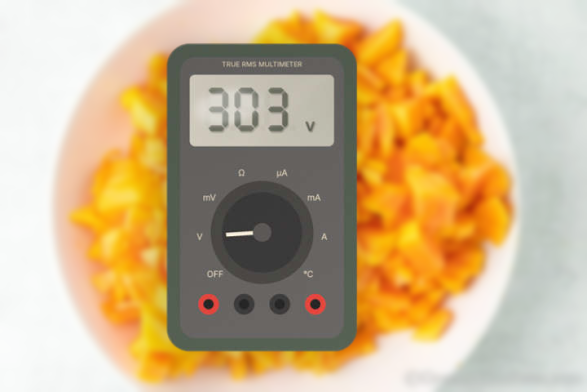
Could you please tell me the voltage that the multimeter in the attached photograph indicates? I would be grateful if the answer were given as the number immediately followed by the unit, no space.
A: 303V
